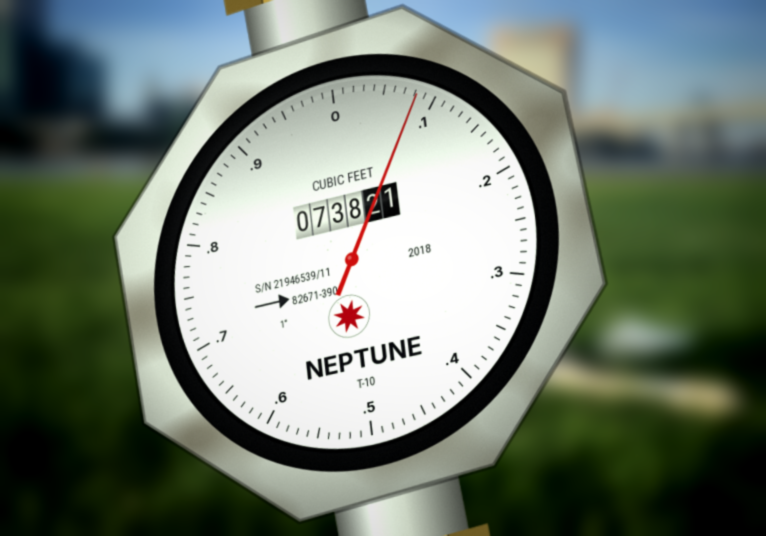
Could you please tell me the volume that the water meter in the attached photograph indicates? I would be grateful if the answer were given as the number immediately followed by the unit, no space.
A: 73821.08ft³
